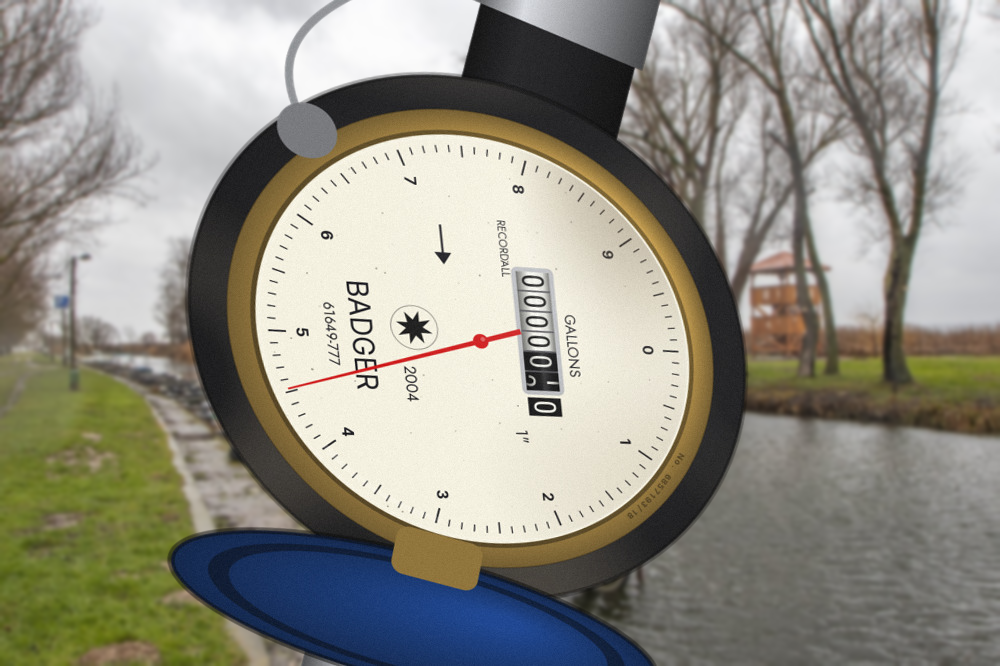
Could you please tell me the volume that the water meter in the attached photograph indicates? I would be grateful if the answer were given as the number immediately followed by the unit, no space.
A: 14.5gal
